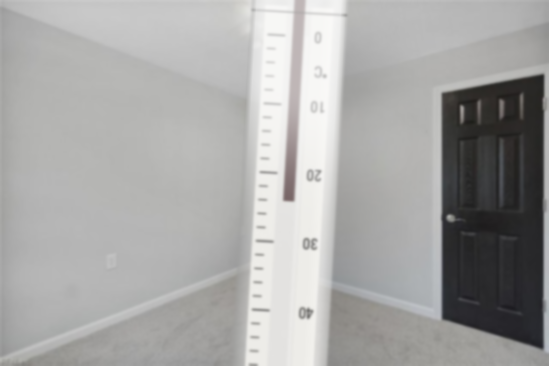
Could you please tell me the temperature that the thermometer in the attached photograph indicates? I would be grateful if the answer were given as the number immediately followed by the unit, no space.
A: 24°C
